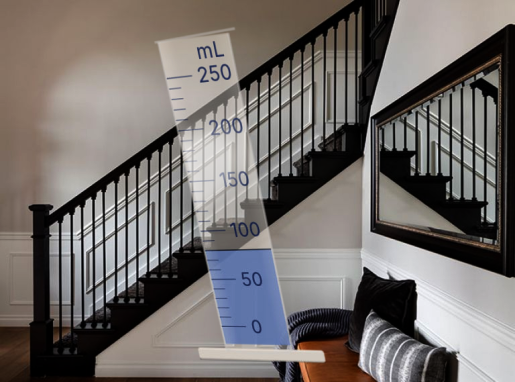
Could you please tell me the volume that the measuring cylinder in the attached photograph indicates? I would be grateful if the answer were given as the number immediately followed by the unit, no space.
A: 80mL
